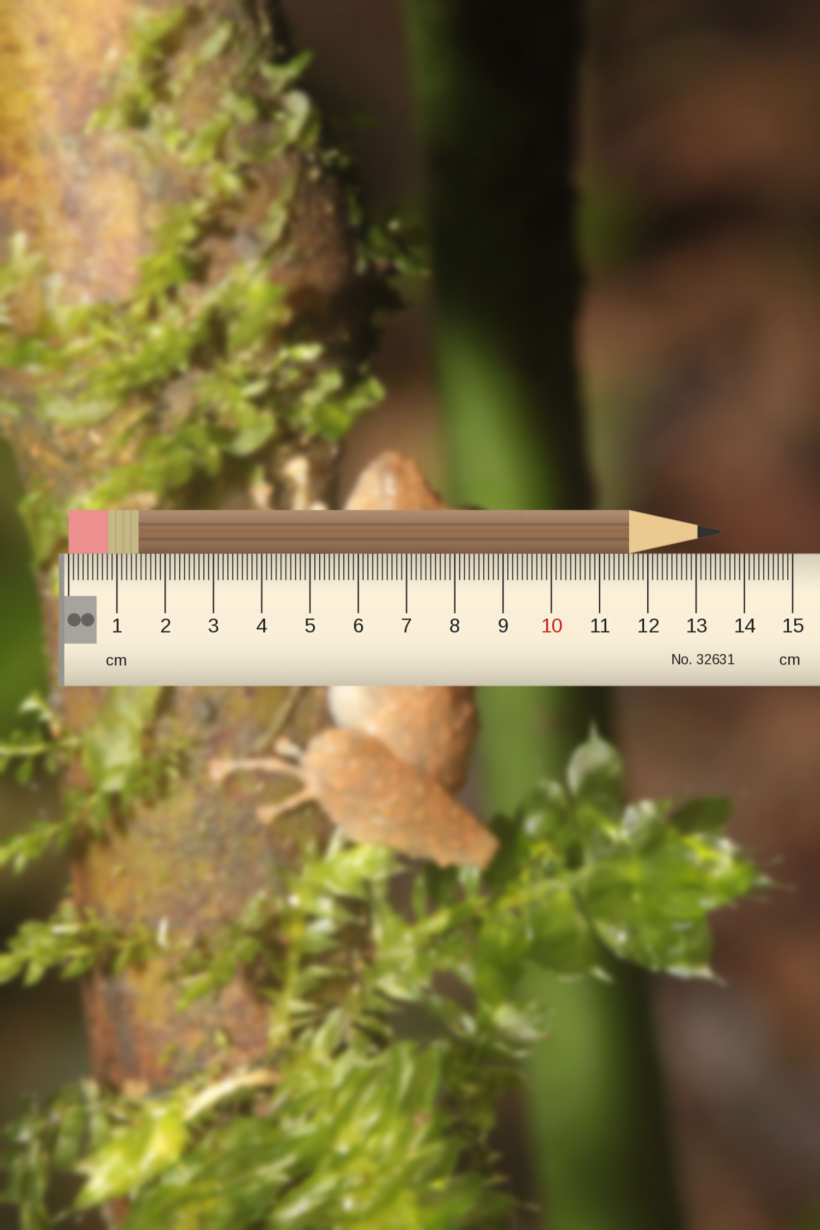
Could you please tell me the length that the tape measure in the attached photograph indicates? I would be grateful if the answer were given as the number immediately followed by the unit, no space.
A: 13.5cm
